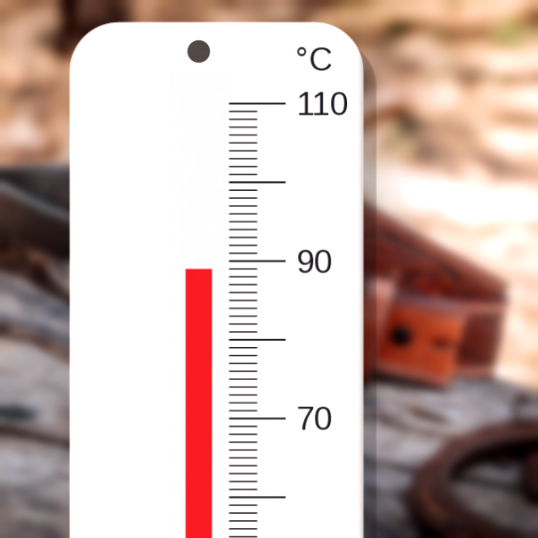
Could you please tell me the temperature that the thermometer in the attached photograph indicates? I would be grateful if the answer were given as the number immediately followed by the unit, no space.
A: 89°C
